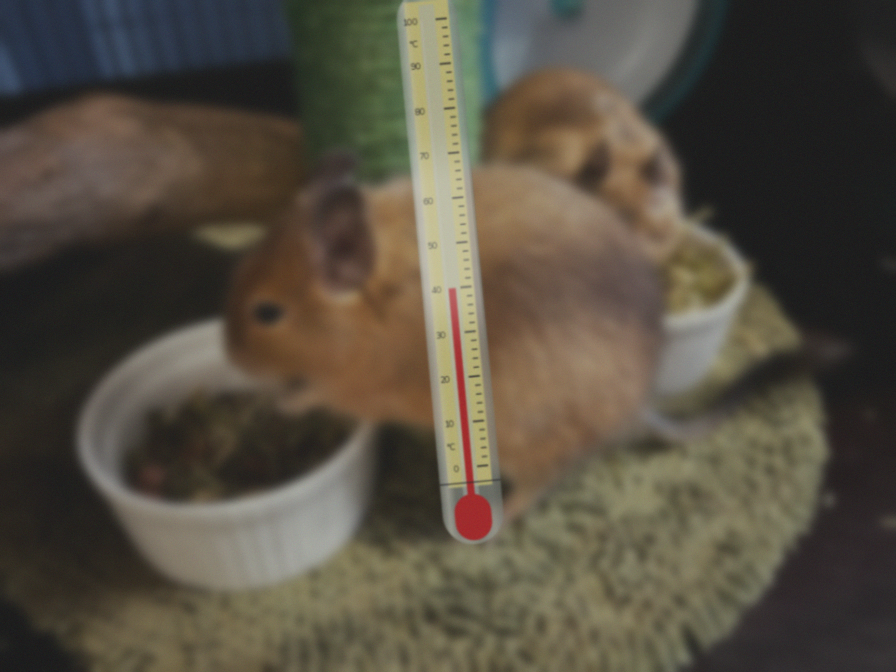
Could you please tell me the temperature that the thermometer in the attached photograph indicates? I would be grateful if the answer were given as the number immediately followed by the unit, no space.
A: 40°C
